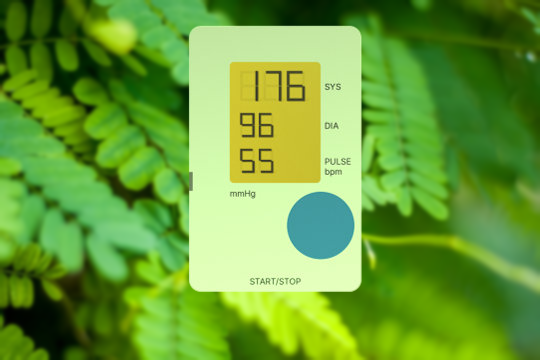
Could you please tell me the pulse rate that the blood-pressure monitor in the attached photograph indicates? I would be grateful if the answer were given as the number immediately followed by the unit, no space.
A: 55bpm
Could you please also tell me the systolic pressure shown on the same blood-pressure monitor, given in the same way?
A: 176mmHg
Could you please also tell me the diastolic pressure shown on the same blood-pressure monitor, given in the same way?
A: 96mmHg
